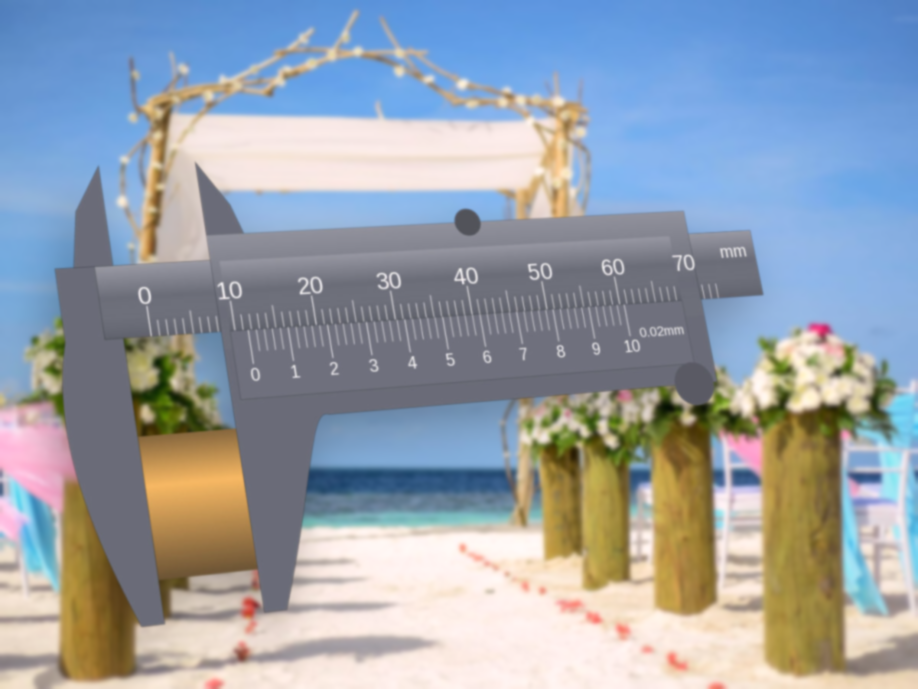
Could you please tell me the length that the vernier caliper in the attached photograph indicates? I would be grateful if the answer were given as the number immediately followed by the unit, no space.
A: 11.6mm
